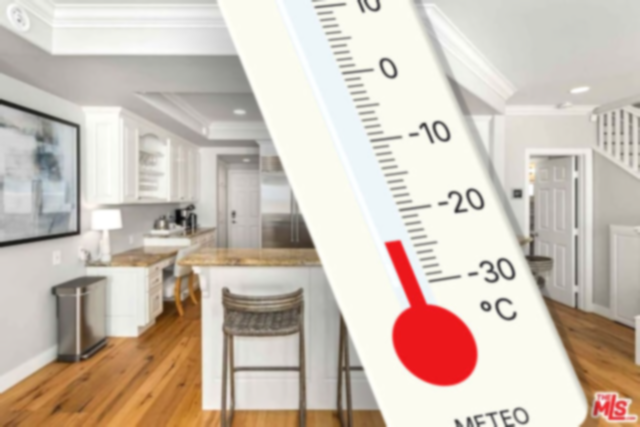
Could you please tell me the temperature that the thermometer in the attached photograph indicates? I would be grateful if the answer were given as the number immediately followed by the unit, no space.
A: -24°C
